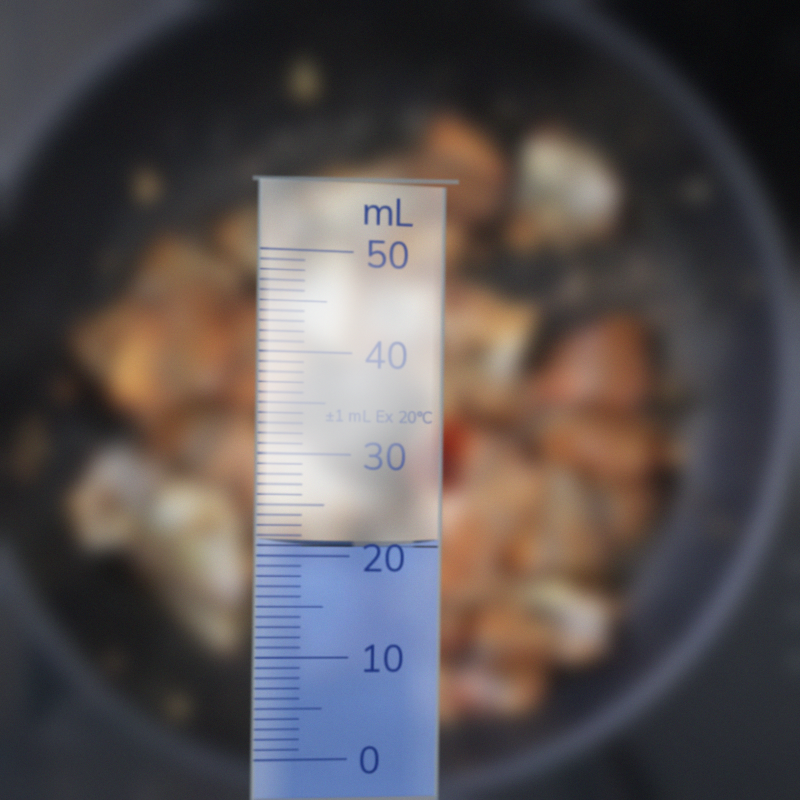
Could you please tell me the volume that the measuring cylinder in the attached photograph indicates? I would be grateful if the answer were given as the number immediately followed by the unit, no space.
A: 21mL
